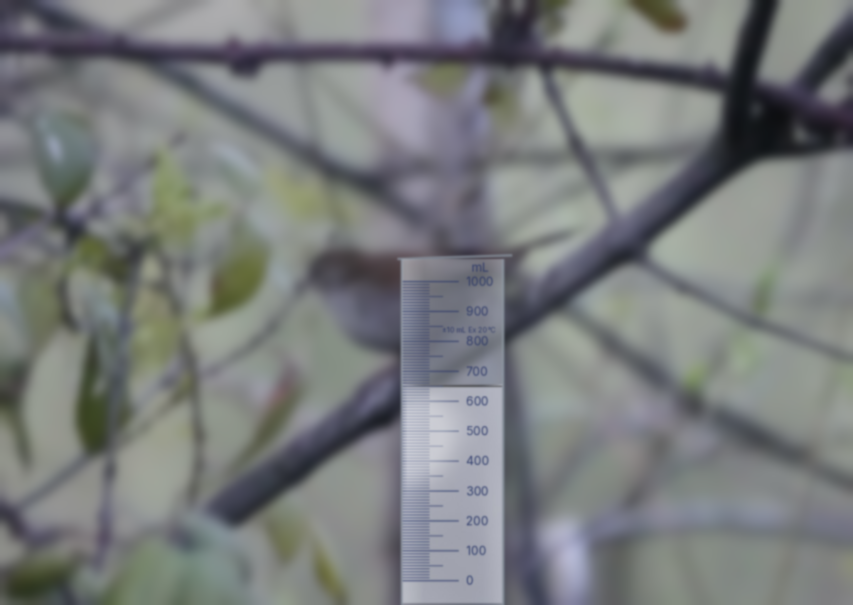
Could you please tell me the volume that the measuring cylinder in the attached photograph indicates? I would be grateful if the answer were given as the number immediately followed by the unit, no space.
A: 650mL
